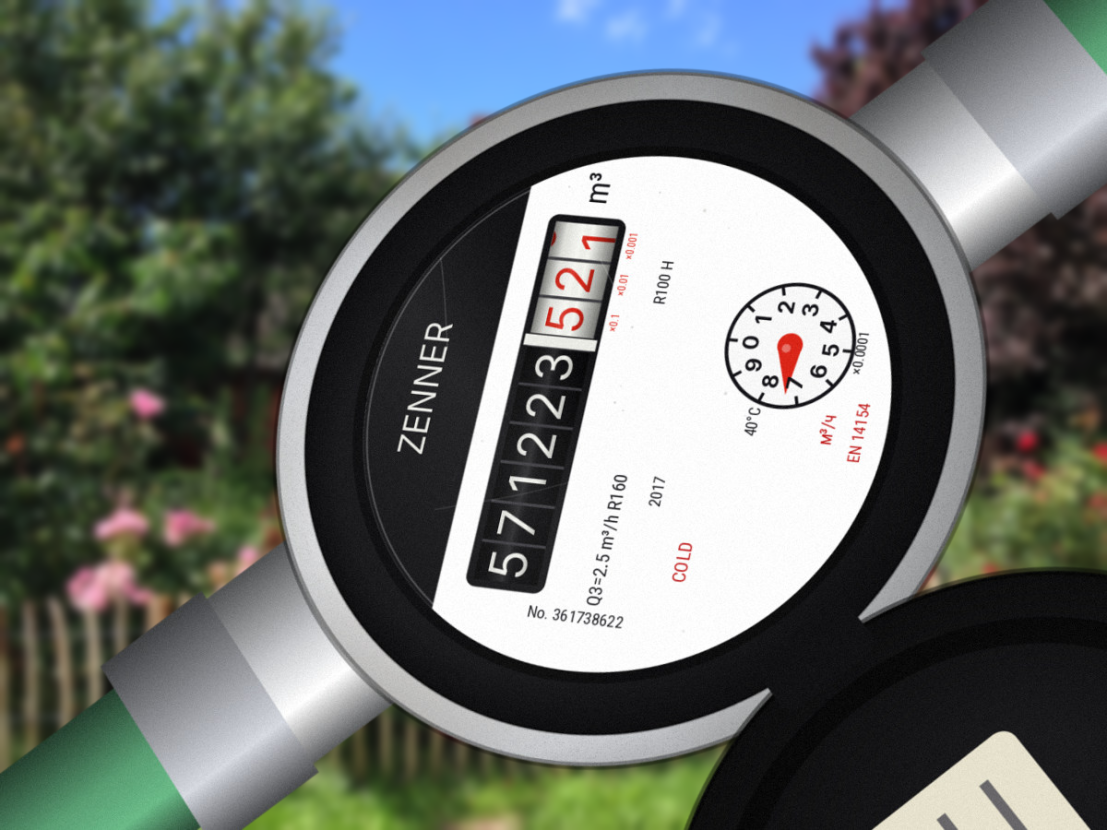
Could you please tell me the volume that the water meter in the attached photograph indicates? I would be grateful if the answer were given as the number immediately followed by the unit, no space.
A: 571223.5207m³
